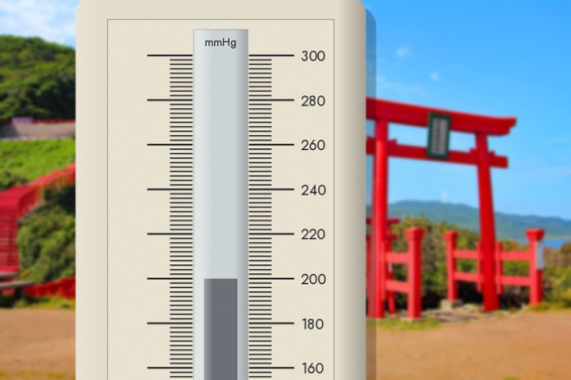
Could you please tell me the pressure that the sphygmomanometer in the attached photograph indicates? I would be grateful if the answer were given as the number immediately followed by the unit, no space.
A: 200mmHg
